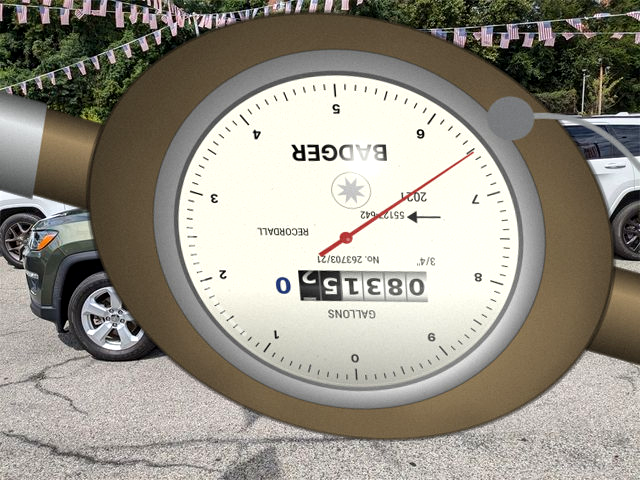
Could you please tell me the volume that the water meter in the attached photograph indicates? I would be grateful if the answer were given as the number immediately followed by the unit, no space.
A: 831516.5gal
